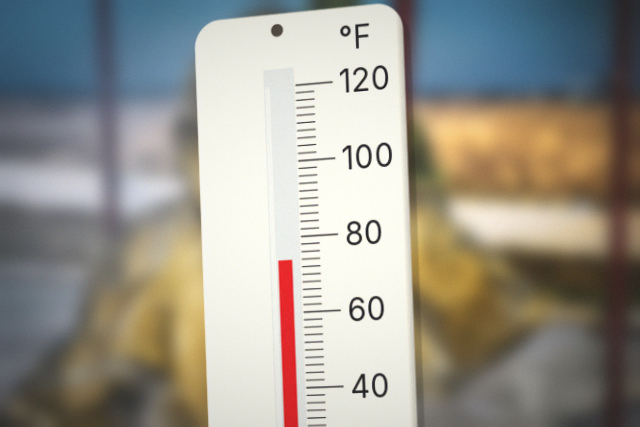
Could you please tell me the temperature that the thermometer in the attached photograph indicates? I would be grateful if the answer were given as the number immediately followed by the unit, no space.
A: 74°F
